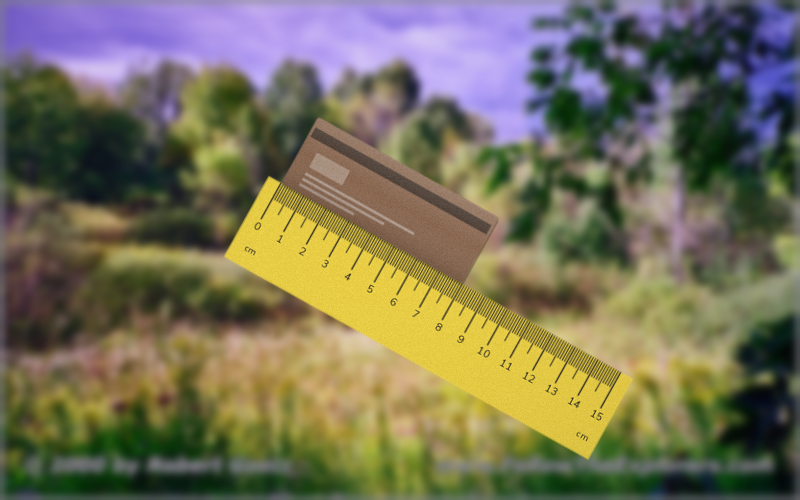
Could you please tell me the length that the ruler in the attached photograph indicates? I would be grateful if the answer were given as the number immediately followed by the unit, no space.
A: 8cm
